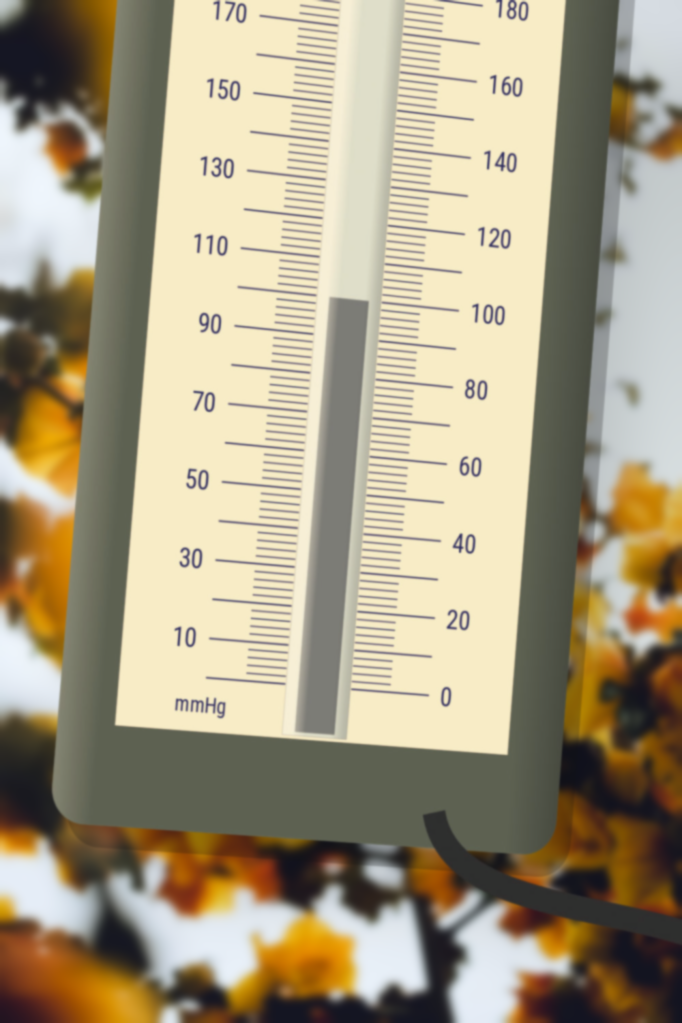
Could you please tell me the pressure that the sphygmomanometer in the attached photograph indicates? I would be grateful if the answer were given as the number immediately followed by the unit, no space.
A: 100mmHg
